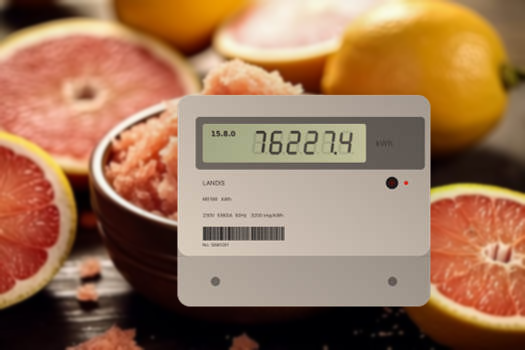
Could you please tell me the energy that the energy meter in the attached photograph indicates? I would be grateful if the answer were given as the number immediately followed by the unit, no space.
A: 76227.4kWh
